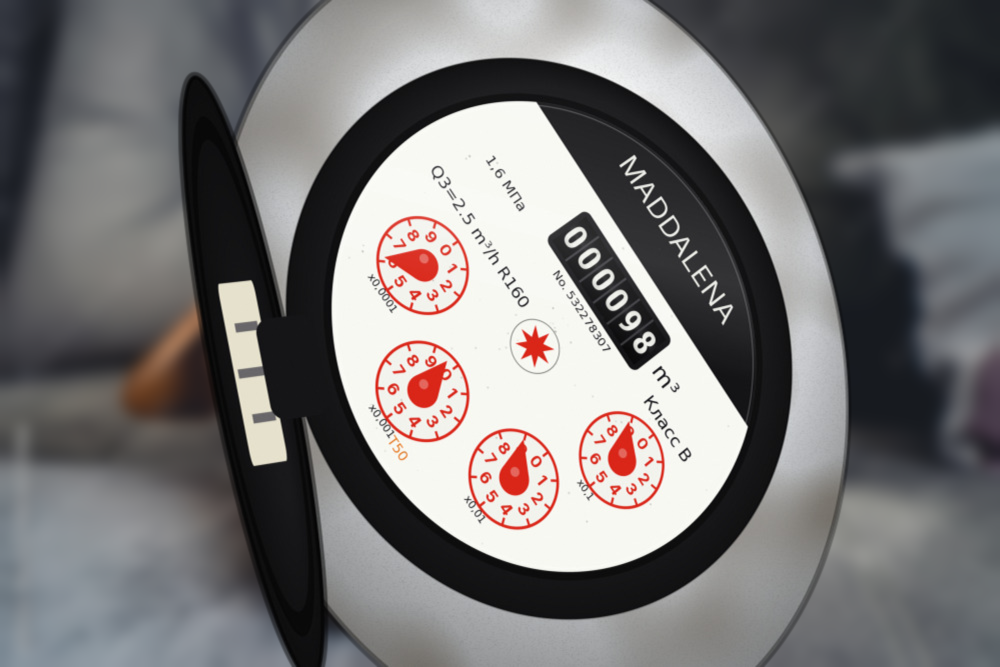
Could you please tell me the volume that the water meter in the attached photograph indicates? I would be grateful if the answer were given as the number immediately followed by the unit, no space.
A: 98.8896m³
